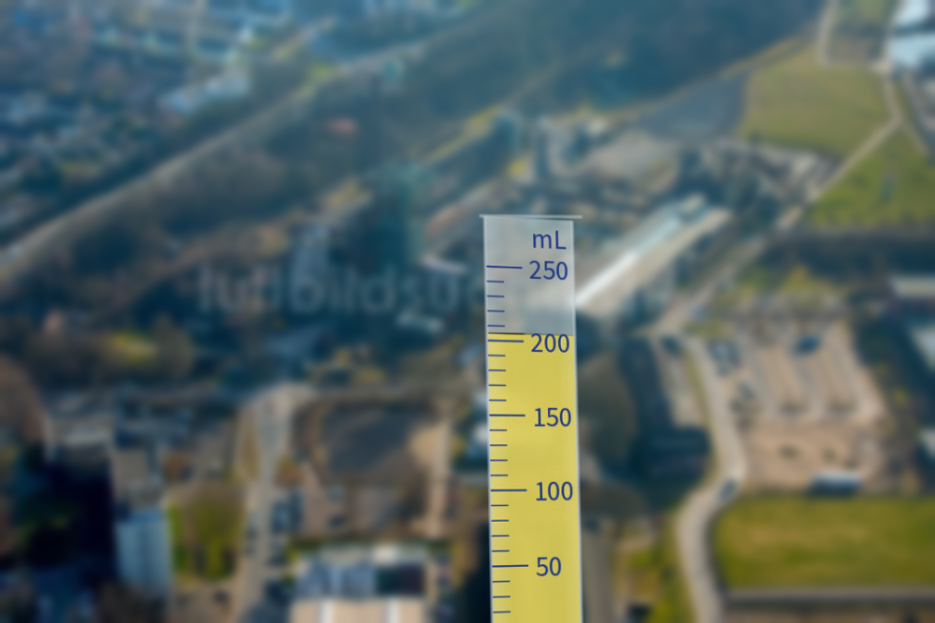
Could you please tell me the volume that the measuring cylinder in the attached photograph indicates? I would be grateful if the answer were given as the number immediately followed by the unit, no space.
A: 205mL
